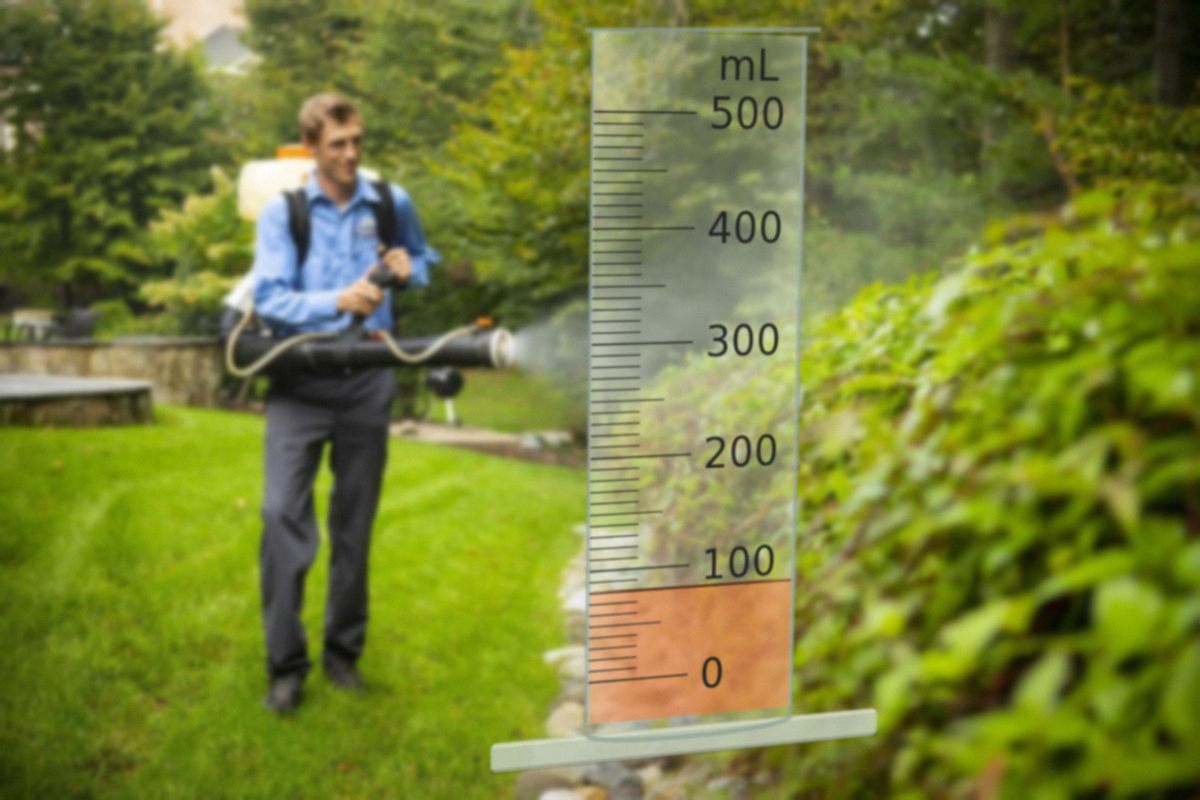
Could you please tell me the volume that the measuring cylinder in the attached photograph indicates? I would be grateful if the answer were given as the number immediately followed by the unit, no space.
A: 80mL
